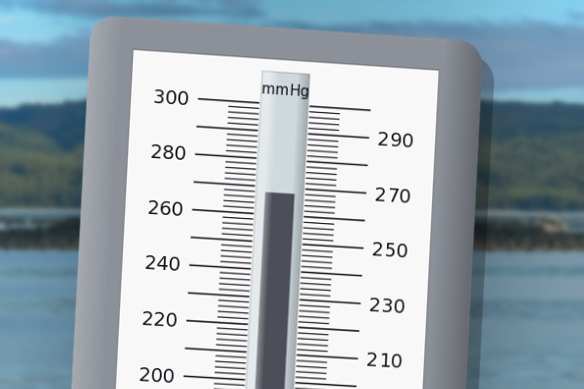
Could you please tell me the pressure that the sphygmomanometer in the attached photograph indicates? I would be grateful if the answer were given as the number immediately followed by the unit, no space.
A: 268mmHg
